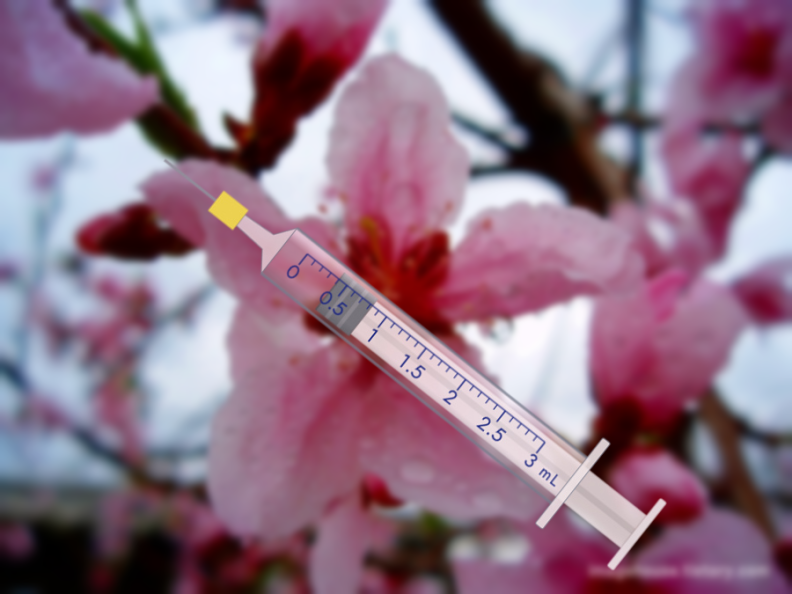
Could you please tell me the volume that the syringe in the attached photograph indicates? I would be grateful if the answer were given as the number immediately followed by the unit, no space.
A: 0.4mL
